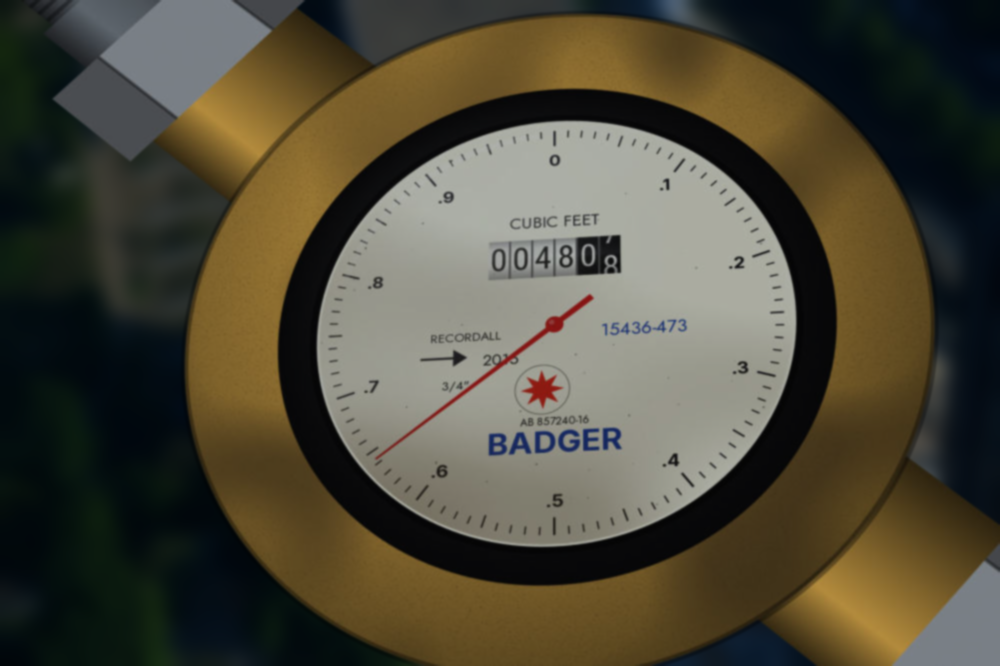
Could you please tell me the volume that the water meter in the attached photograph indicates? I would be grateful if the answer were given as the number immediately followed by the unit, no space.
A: 4807.64ft³
